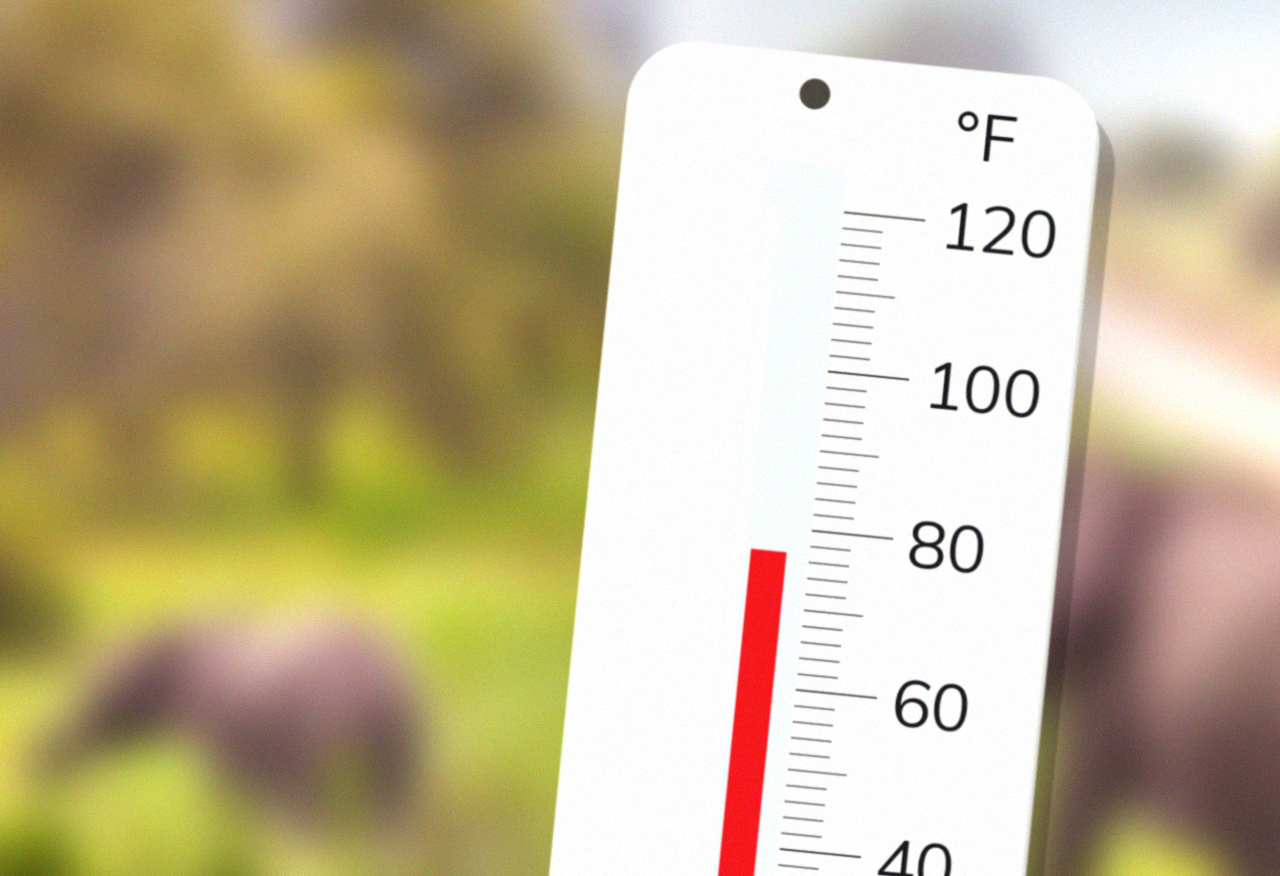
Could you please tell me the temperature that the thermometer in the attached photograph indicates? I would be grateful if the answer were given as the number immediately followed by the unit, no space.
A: 77°F
